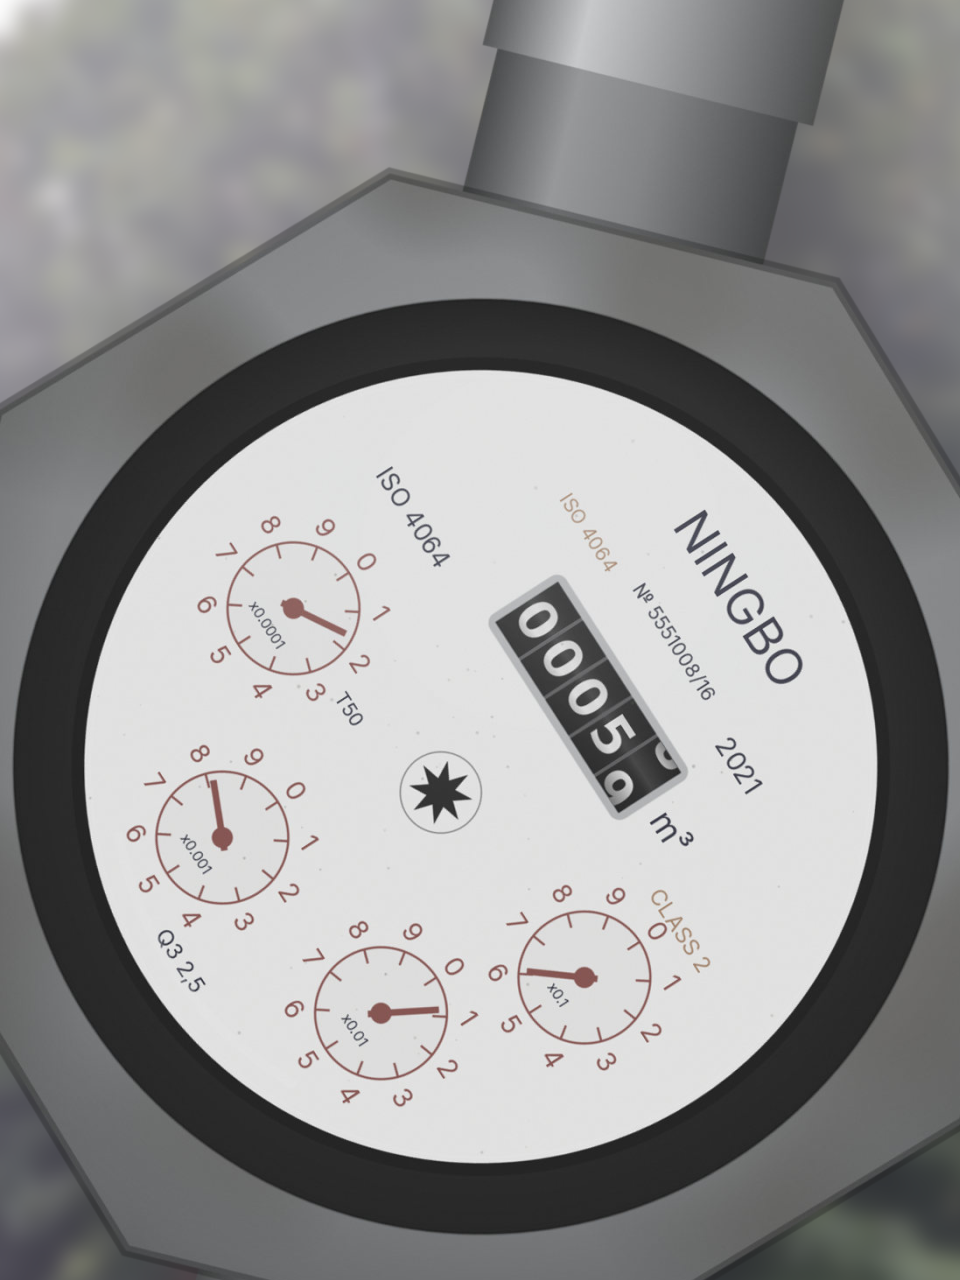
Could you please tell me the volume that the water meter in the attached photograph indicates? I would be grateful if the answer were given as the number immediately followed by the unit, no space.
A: 58.6081m³
